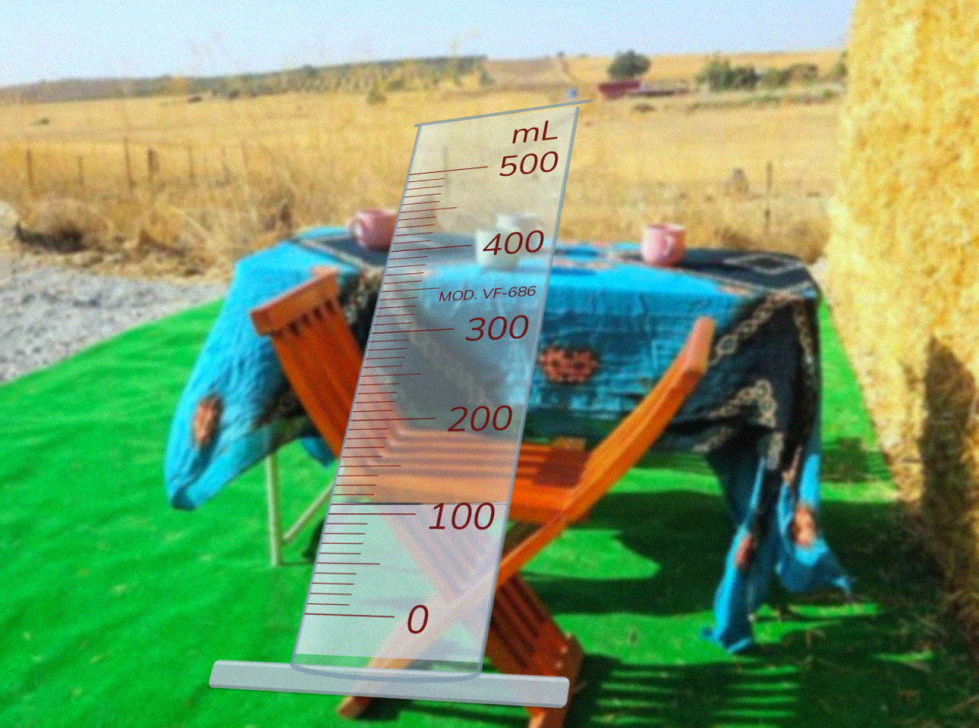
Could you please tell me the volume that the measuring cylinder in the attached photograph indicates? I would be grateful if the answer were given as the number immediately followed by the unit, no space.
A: 110mL
